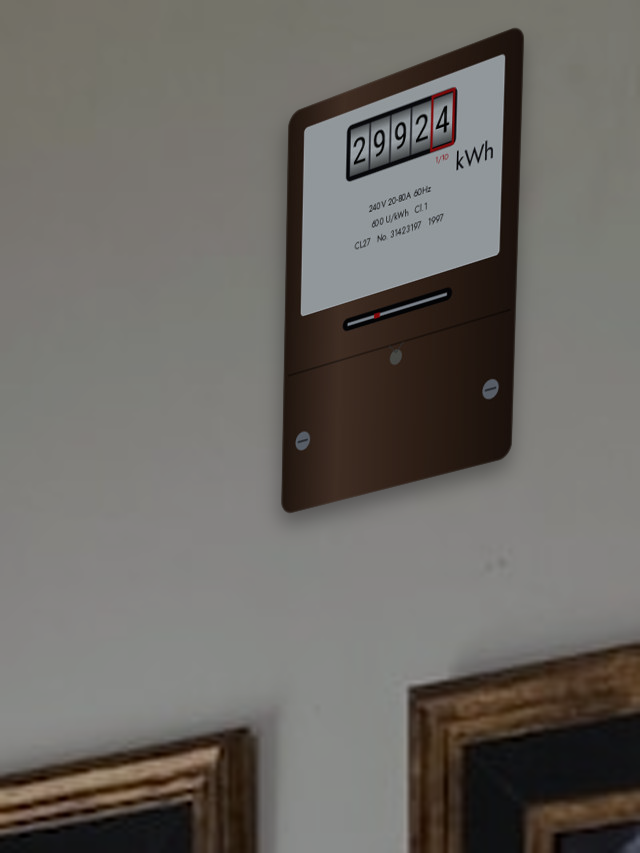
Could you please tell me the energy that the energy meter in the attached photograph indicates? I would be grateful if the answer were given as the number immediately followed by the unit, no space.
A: 2992.4kWh
